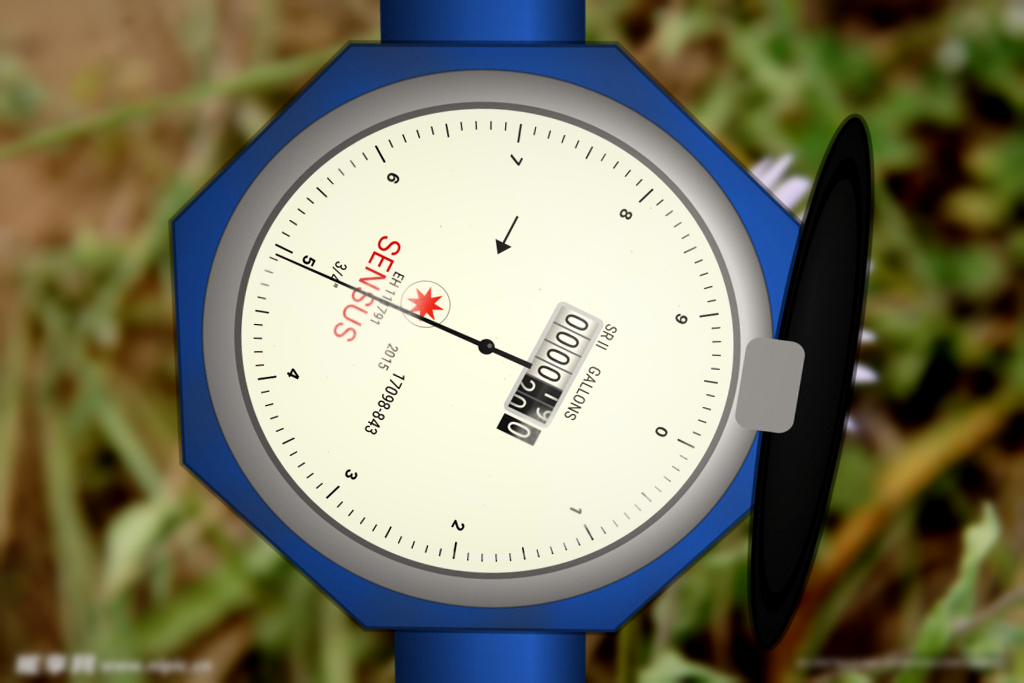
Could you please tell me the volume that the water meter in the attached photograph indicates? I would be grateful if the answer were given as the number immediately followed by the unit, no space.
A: 194.9gal
